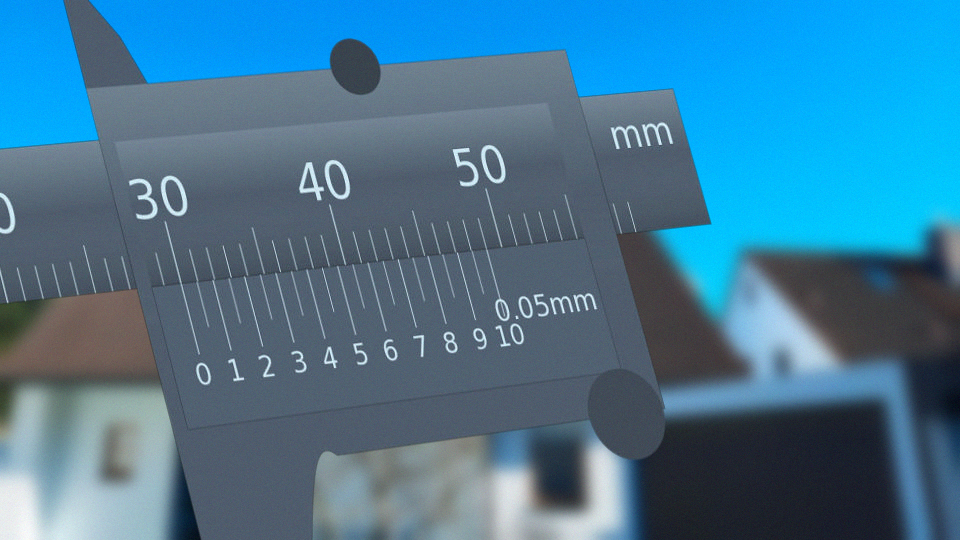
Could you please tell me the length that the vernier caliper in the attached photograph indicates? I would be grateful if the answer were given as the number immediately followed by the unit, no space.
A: 30.0mm
